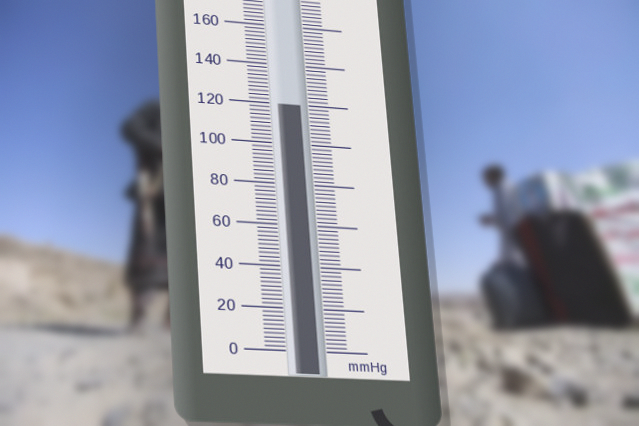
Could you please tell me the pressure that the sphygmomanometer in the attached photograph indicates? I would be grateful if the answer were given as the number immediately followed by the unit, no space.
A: 120mmHg
